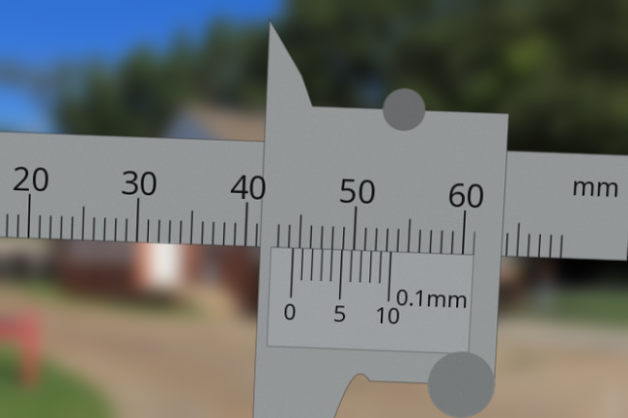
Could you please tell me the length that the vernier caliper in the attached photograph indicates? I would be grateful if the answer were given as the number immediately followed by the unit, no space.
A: 44.4mm
